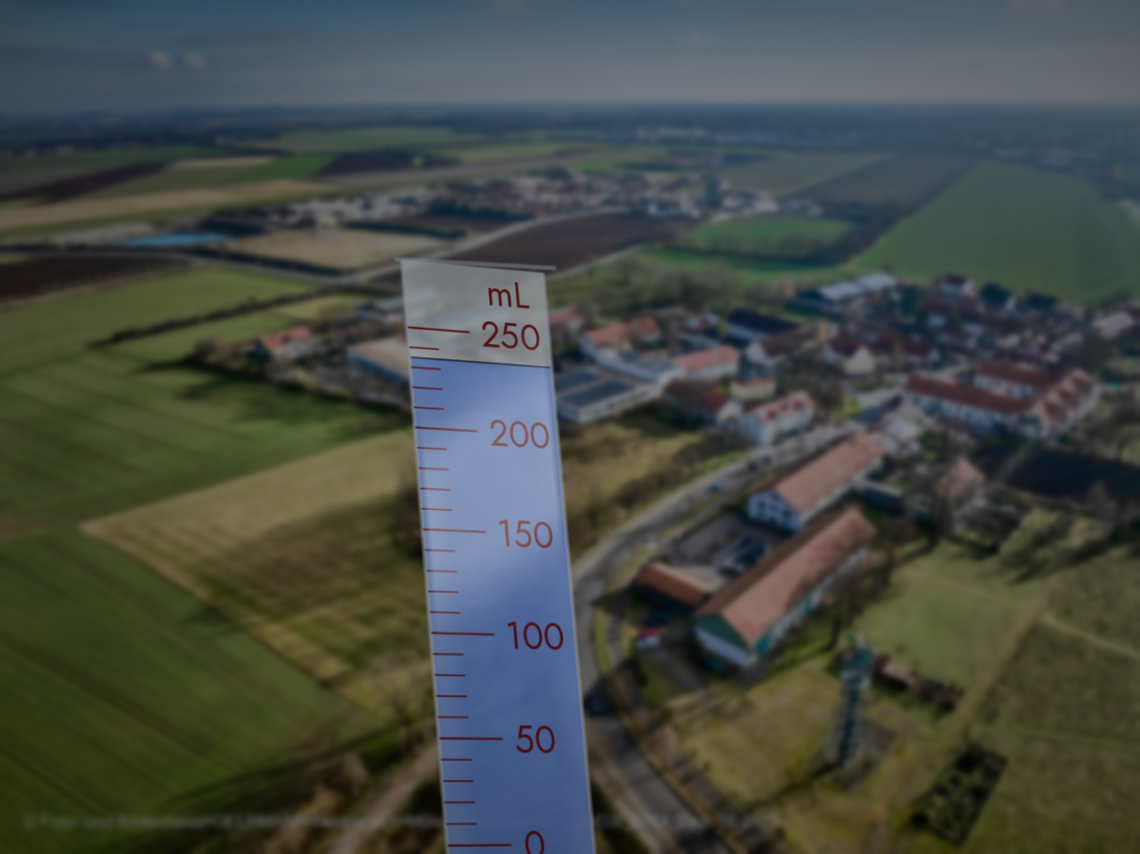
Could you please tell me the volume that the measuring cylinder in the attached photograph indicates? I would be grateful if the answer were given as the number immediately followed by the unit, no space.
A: 235mL
